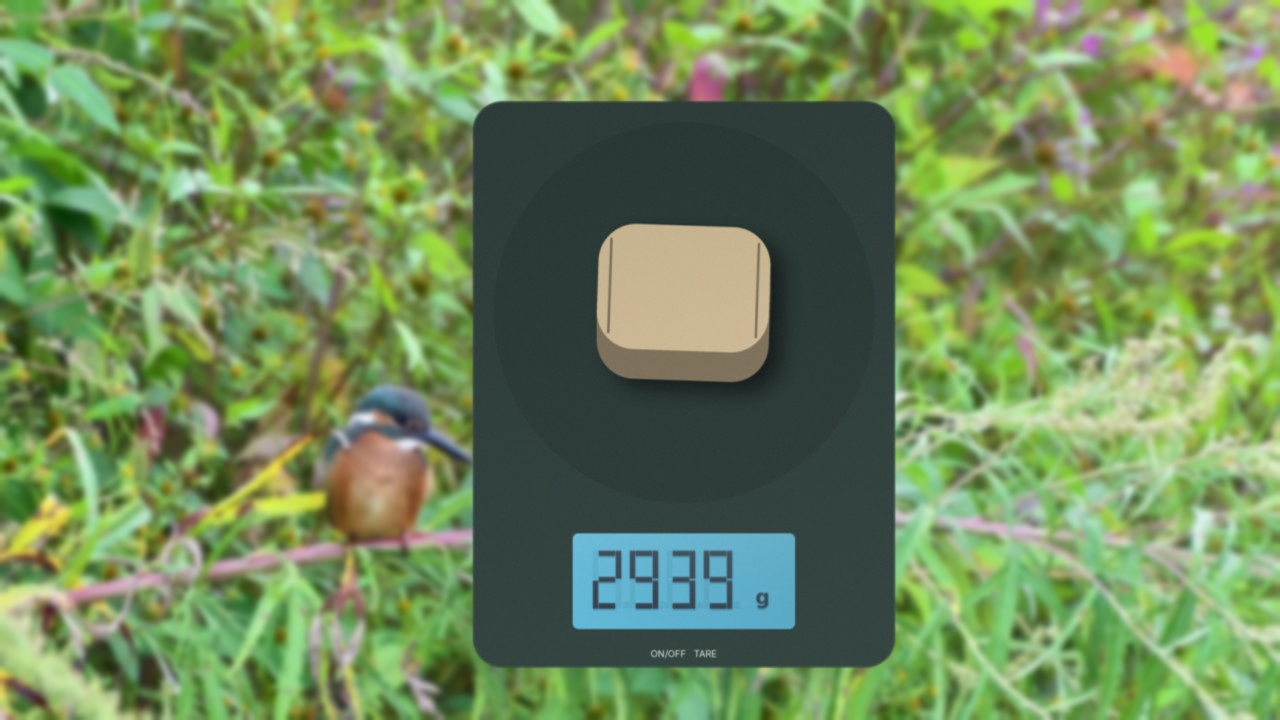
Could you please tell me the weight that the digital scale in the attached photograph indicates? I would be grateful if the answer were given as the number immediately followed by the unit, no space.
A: 2939g
